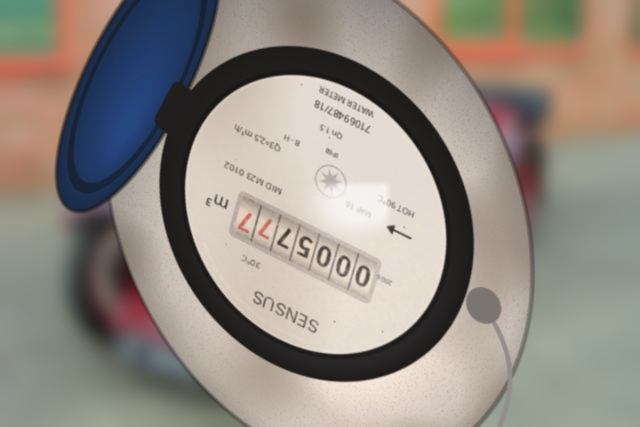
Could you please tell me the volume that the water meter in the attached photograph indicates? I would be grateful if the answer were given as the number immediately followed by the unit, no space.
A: 57.77m³
